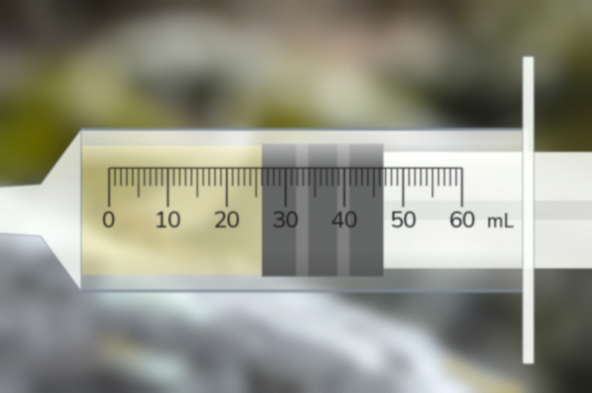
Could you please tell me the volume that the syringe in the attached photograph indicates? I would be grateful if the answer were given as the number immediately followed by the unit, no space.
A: 26mL
